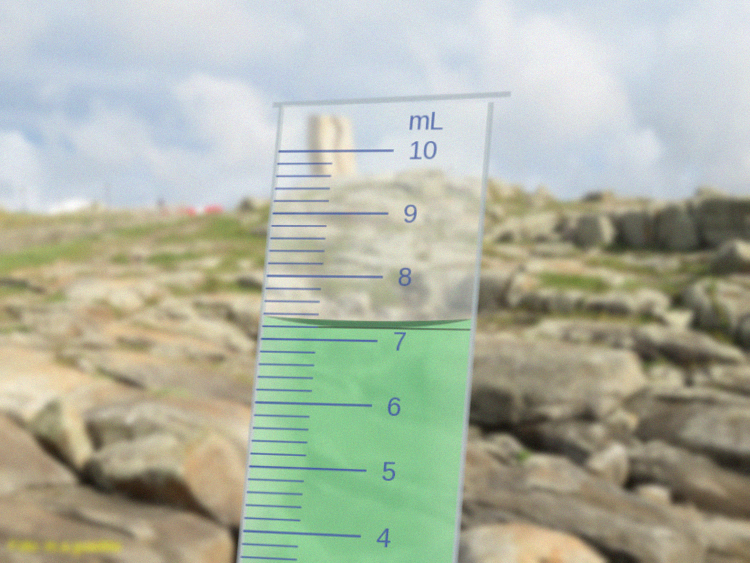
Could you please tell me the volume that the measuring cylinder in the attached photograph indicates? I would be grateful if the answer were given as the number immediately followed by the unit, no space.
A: 7.2mL
